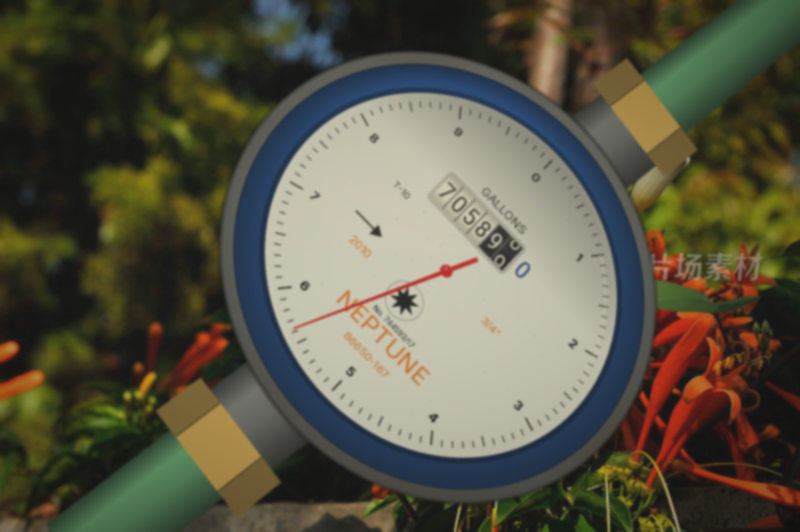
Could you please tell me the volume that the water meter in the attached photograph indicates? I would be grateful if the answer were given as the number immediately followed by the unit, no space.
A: 7058985.6gal
